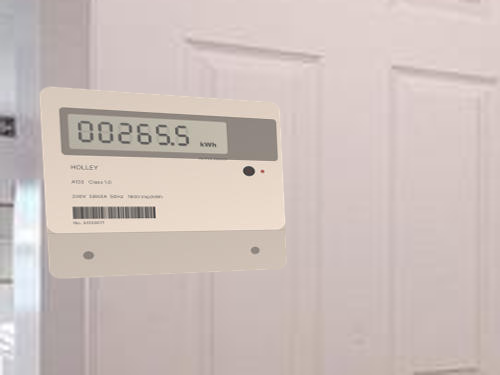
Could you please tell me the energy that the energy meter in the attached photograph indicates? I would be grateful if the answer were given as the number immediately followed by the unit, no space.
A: 265.5kWh
